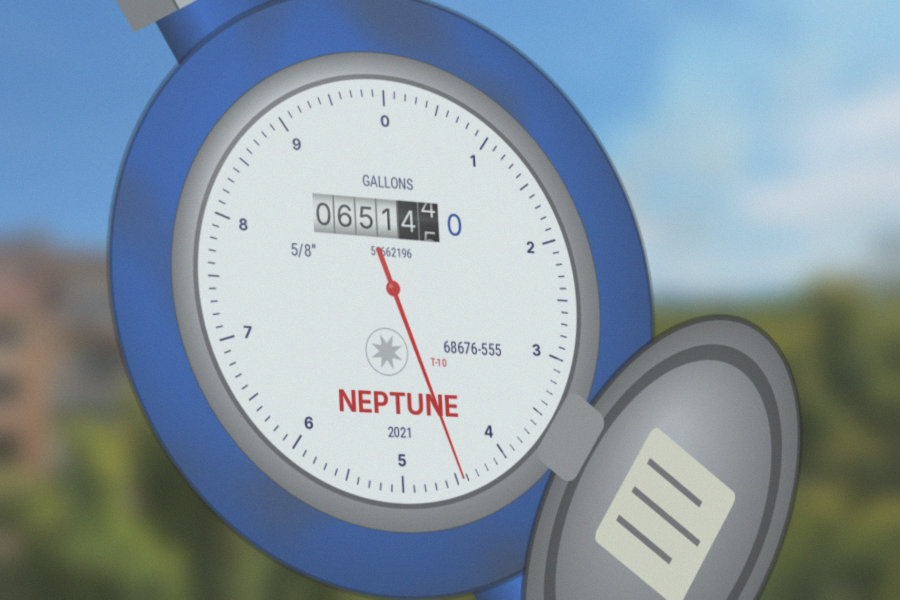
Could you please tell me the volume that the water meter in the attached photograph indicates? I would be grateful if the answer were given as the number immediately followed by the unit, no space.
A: 651444.4gal
